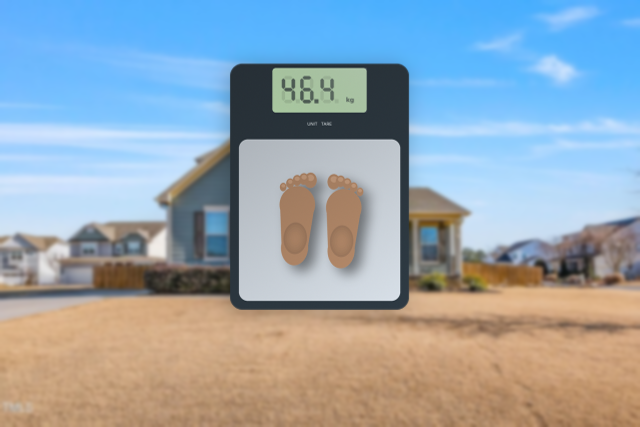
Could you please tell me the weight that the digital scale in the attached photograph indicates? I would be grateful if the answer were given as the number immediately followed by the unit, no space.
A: 46.4kg
